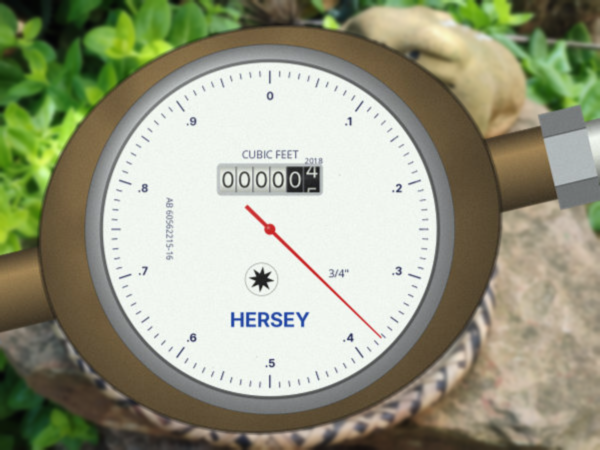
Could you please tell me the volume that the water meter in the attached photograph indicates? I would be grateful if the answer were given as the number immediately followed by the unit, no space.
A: 4.37ft³
